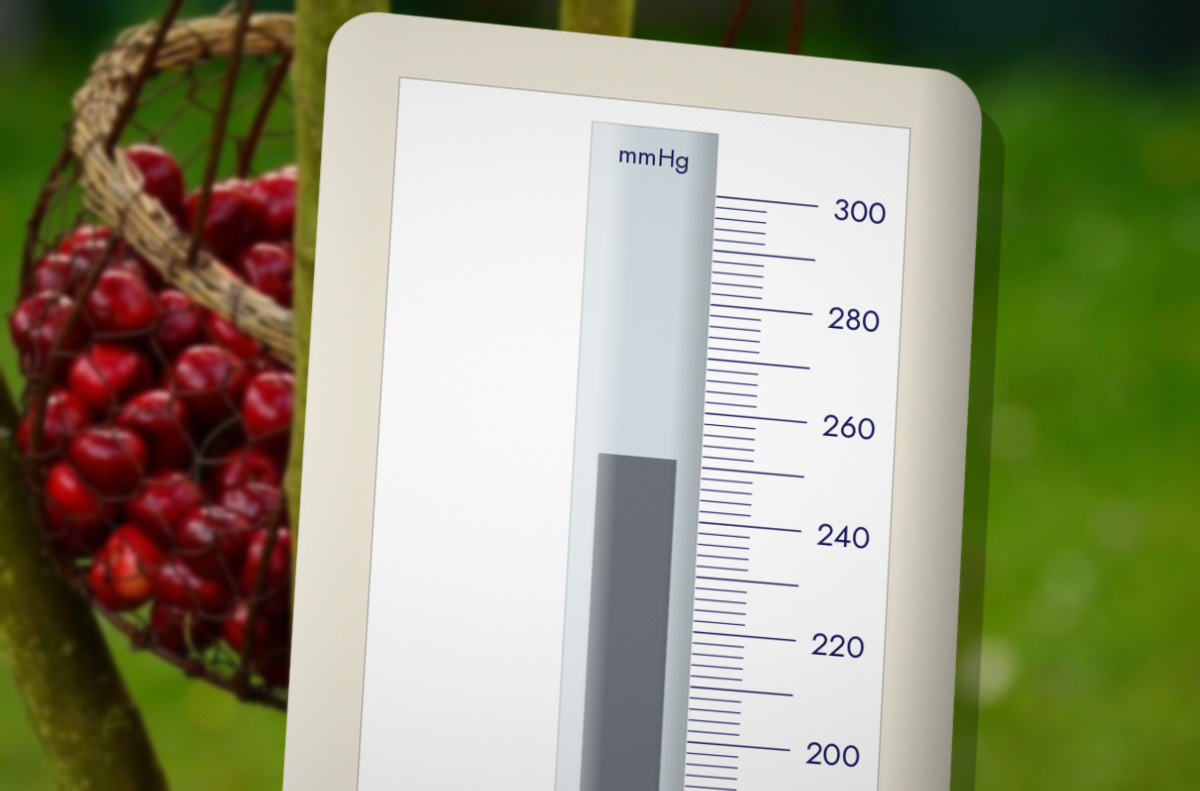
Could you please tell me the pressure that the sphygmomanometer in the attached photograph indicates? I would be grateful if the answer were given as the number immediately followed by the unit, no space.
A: 251mmHg
